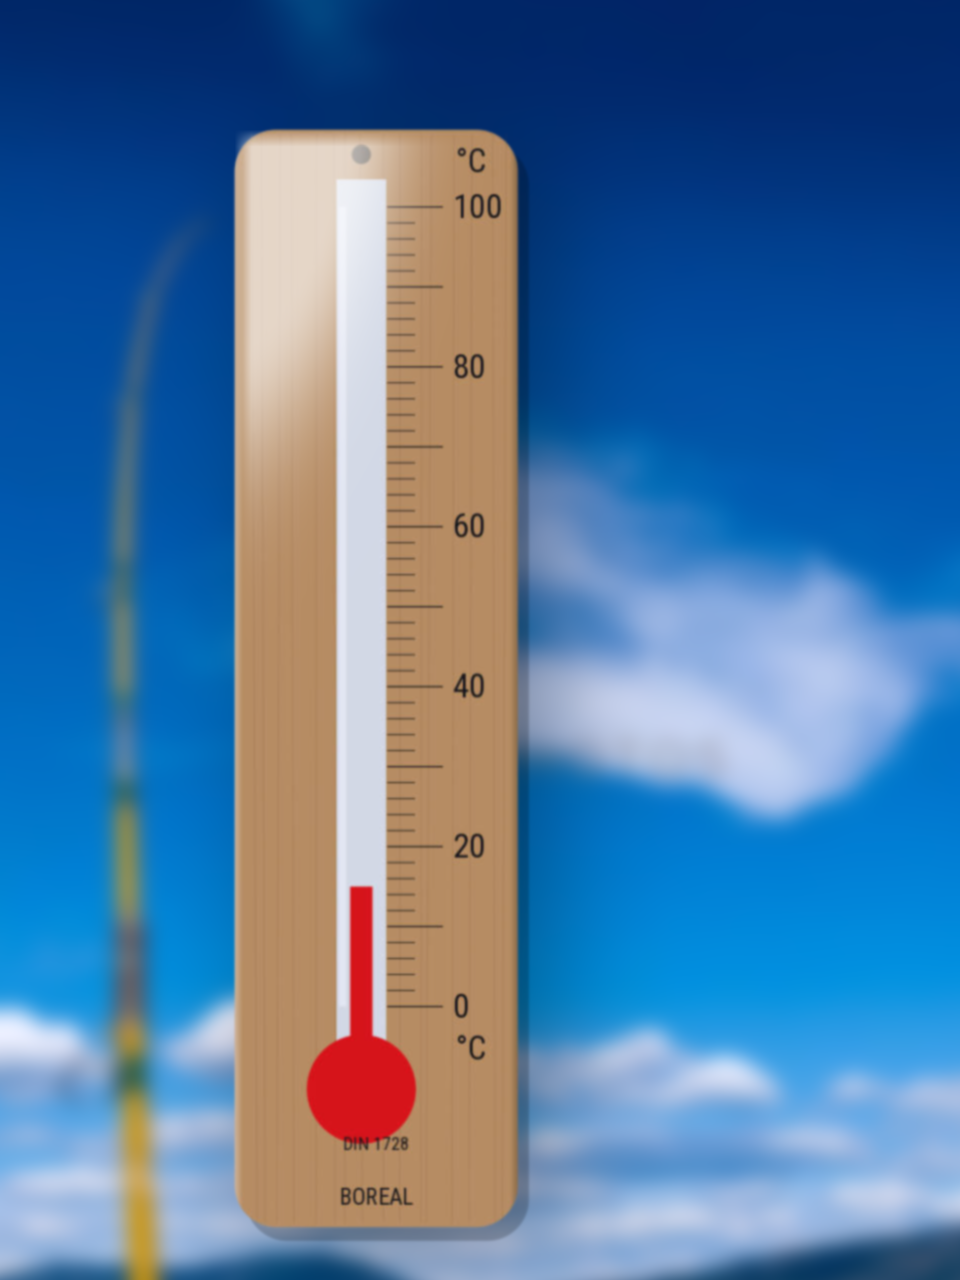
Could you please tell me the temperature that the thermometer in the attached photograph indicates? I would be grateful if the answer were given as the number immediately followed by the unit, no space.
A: 15°C
